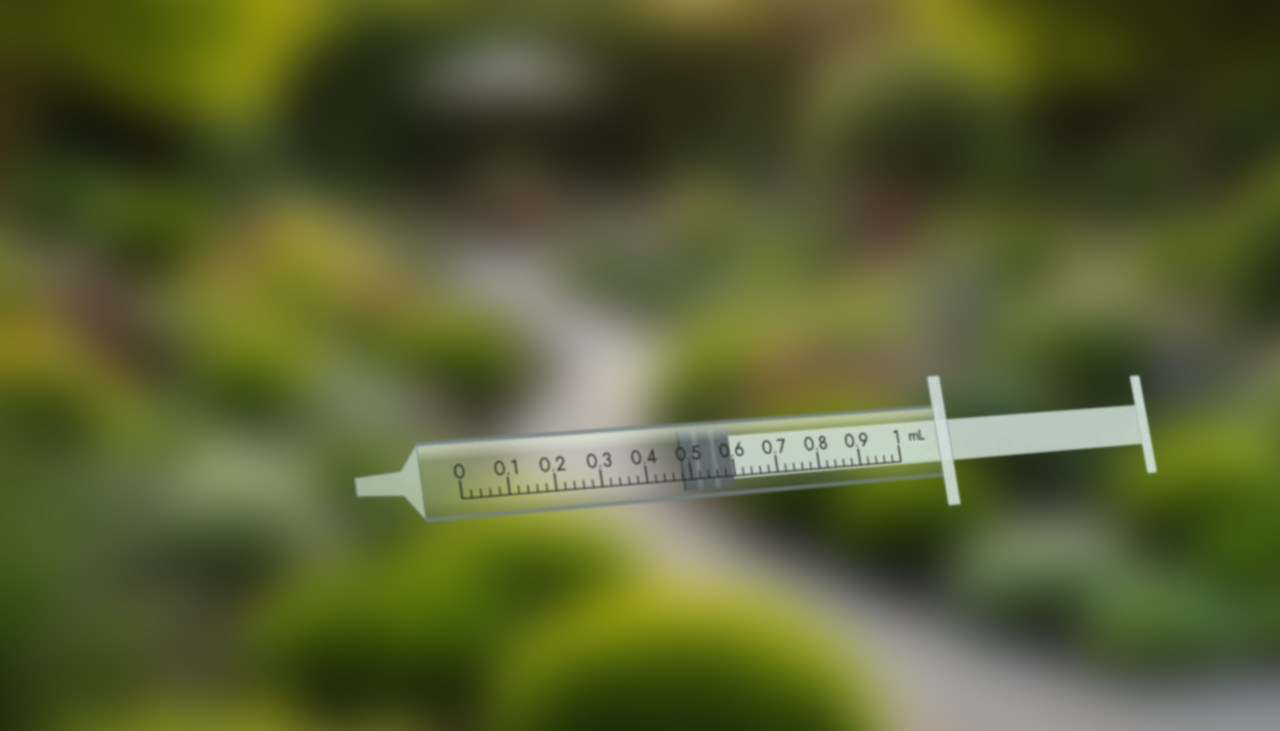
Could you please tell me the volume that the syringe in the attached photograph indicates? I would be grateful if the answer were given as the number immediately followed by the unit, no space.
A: 0.48mL
